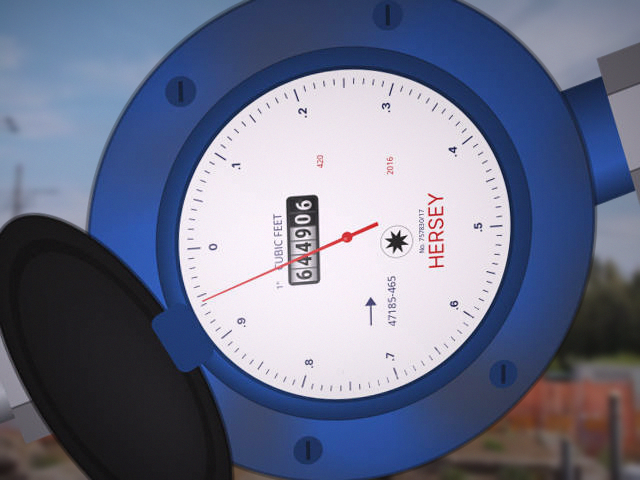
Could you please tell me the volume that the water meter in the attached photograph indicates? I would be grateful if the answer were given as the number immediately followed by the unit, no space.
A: 644905.94ft³
